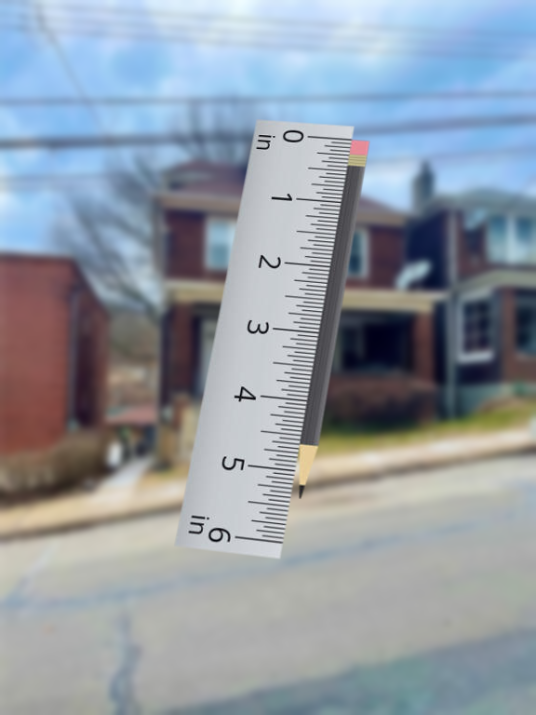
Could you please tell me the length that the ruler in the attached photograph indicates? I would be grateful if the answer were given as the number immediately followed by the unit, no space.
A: 5.375in
